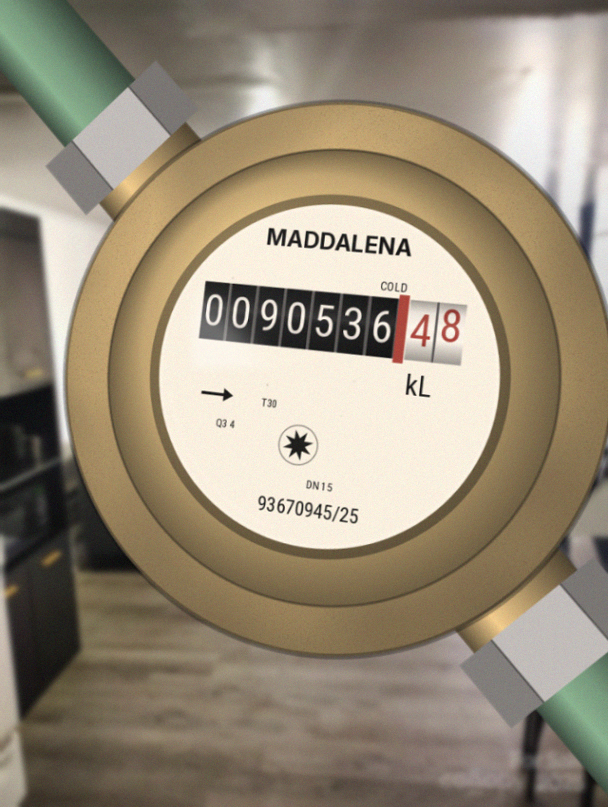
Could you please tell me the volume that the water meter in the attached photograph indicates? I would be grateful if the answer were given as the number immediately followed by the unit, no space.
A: 90536.48kL
